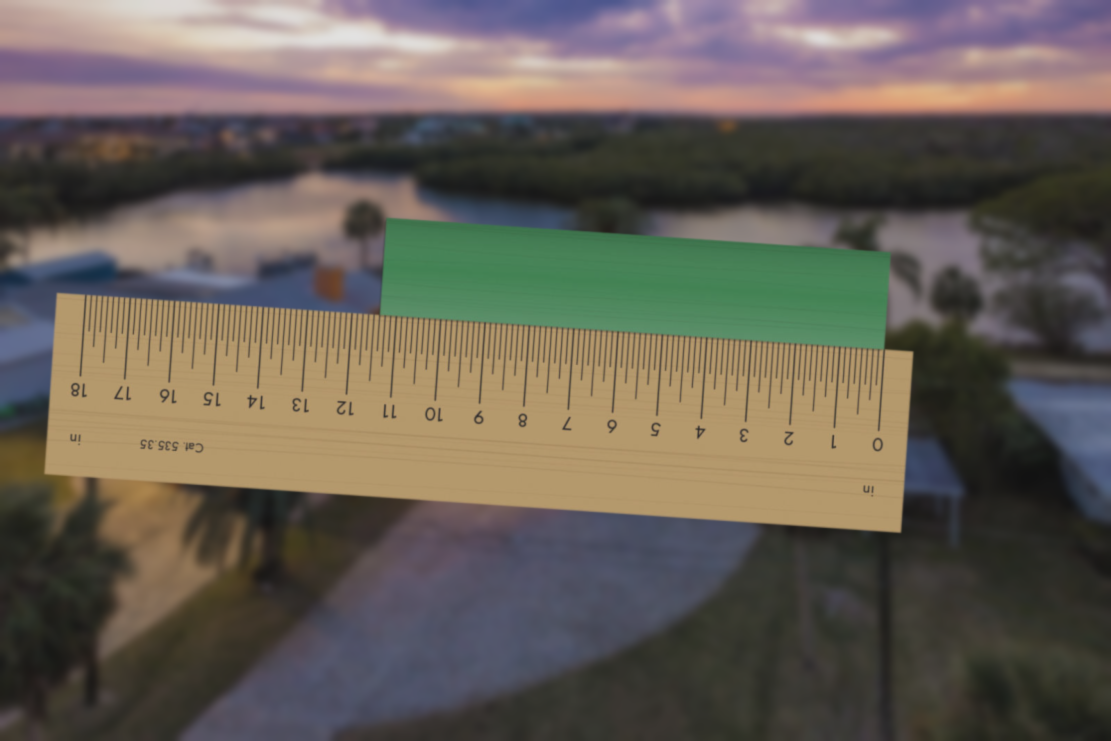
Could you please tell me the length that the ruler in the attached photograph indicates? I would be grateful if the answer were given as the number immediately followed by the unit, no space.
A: 11.375in
